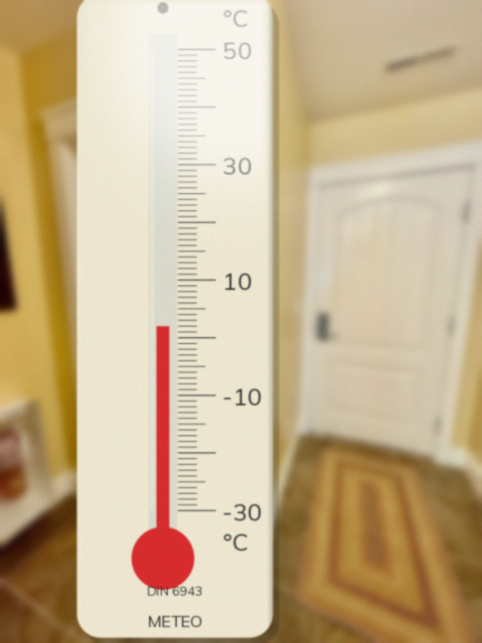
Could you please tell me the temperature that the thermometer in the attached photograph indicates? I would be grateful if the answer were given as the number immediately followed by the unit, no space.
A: 2°C
